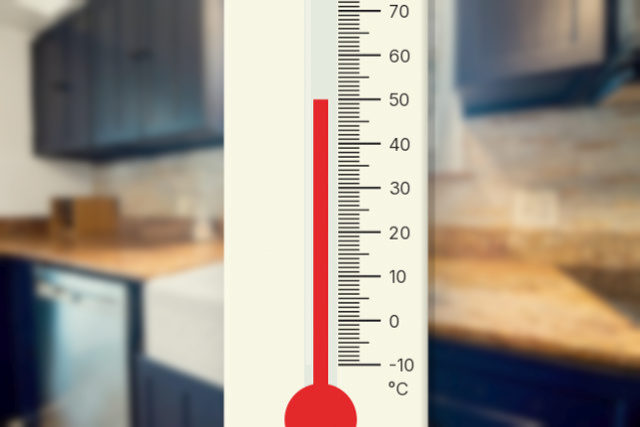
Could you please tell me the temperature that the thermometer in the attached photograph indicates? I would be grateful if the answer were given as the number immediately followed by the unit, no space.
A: 50°C
